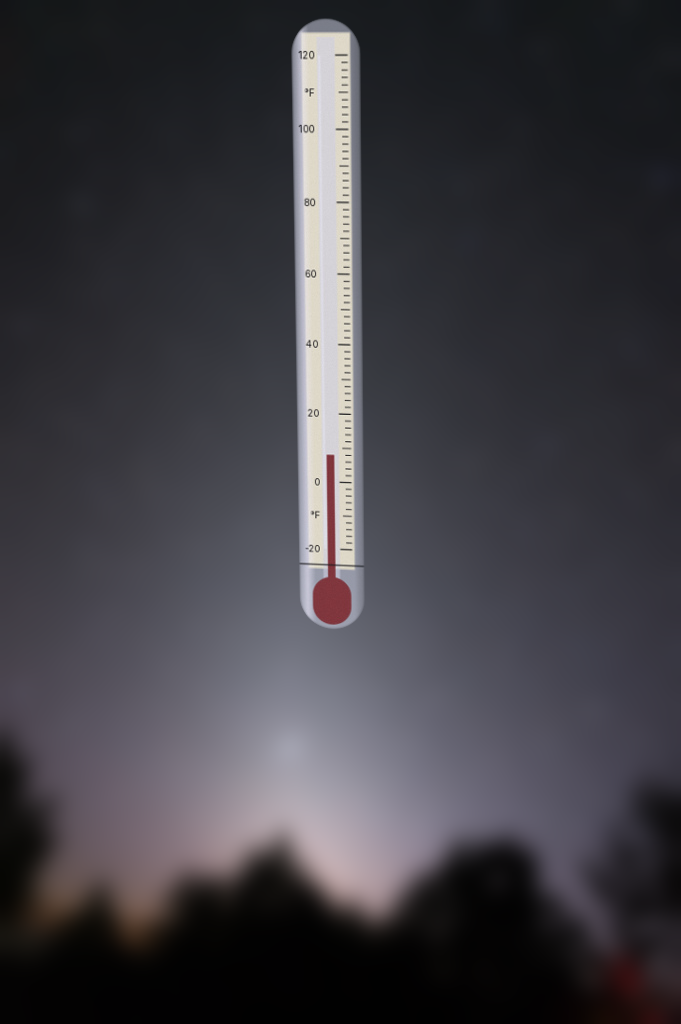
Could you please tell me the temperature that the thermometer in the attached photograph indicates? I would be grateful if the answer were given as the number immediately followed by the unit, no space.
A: 8°F
